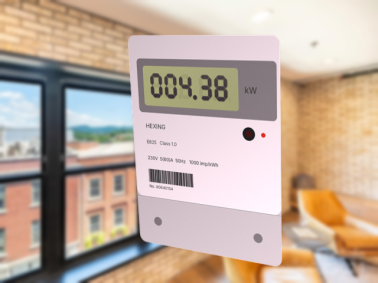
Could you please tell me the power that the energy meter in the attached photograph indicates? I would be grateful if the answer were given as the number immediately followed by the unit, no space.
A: 4.38kW
